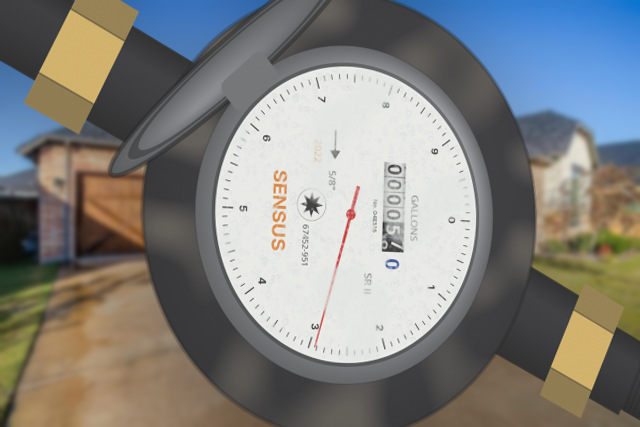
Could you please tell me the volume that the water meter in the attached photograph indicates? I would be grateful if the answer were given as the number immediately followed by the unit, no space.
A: 572.9gal
